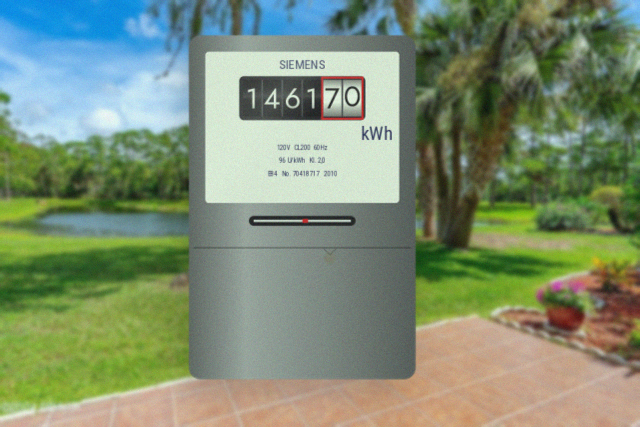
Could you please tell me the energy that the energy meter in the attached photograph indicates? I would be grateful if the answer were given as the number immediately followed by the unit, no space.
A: 1461.70kWh
